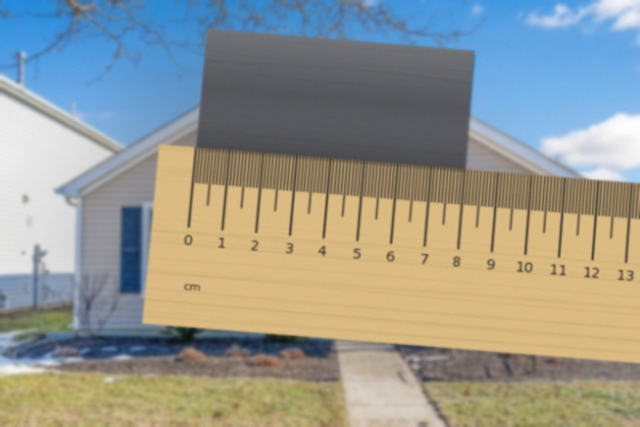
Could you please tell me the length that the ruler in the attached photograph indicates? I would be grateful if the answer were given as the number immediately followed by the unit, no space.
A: 8cm
